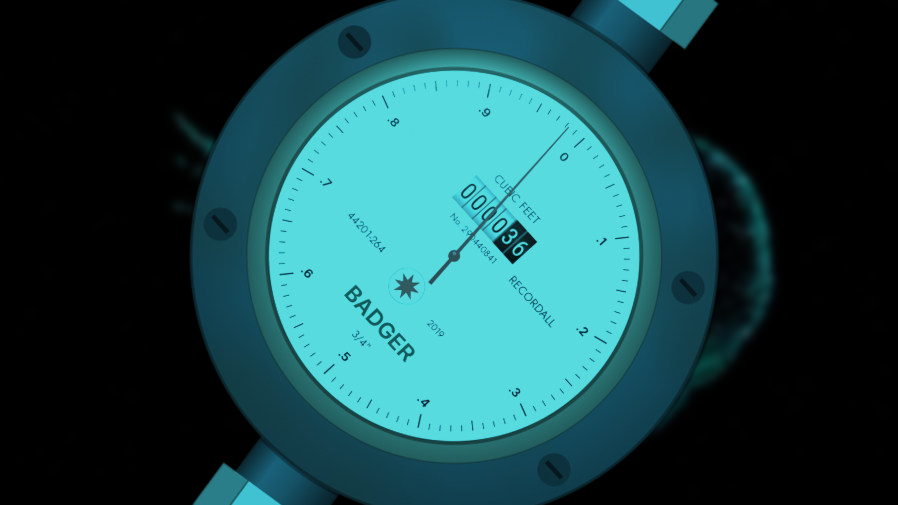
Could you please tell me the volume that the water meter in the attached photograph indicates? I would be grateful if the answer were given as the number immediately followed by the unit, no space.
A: 35.98ft³
